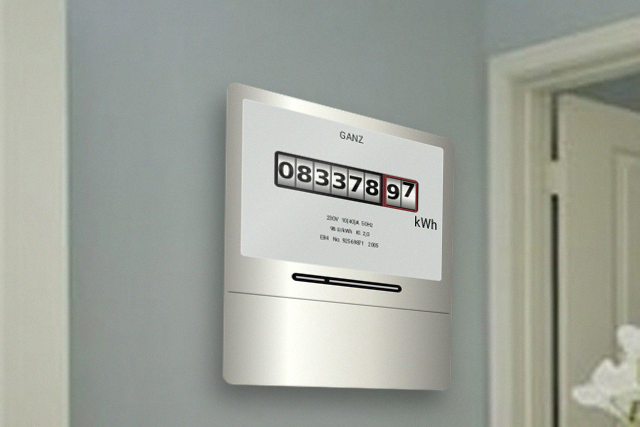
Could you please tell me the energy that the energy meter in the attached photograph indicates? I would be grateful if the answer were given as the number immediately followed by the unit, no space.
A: 83378.97kWh
